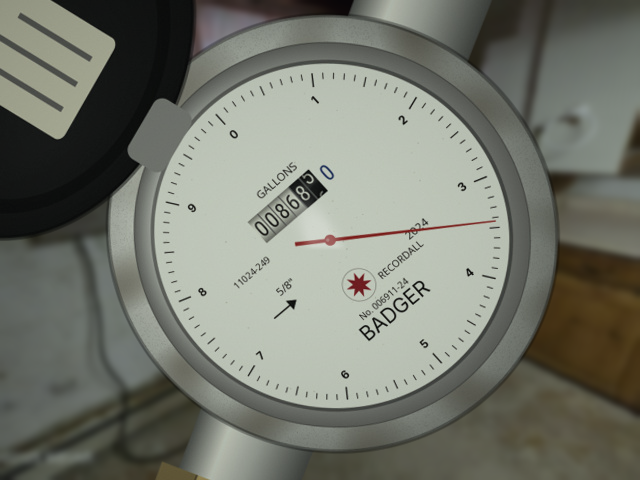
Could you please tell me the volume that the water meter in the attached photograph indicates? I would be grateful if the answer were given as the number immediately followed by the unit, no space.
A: 86853.4gal
